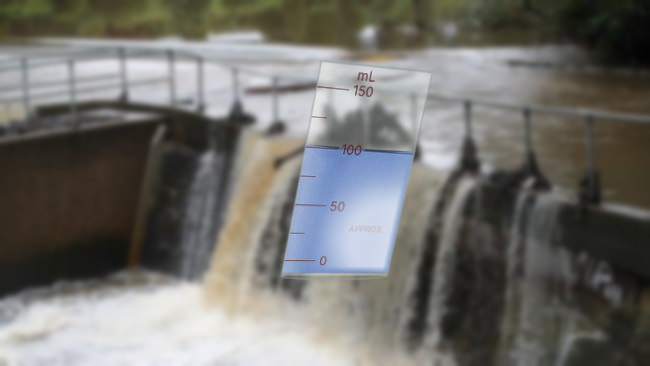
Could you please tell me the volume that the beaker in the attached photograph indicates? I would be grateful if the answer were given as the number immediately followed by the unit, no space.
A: 100mL
